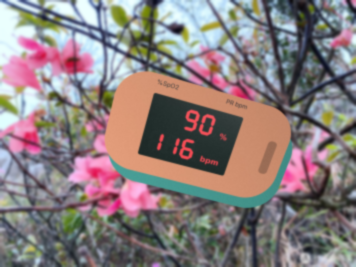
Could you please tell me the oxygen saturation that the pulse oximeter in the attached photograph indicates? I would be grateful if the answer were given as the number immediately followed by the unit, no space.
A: 90%
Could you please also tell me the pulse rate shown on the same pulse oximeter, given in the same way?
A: 116bpm
